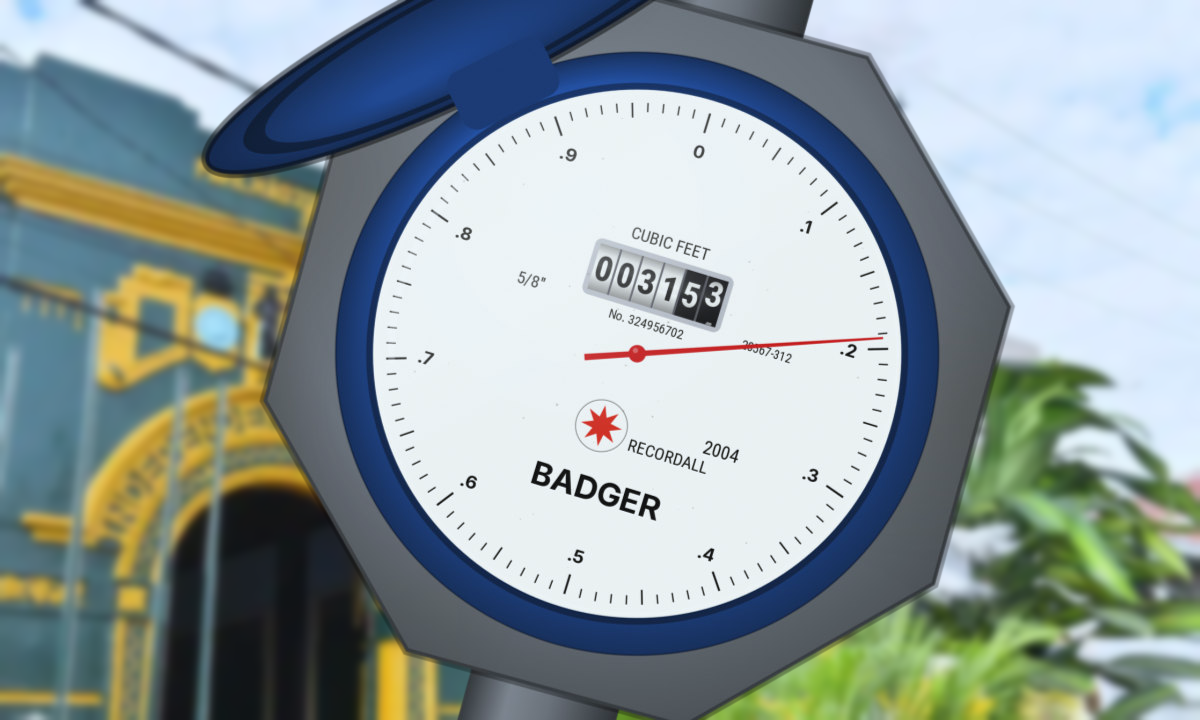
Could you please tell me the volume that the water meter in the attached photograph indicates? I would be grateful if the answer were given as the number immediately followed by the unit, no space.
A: 3153.19ft³
